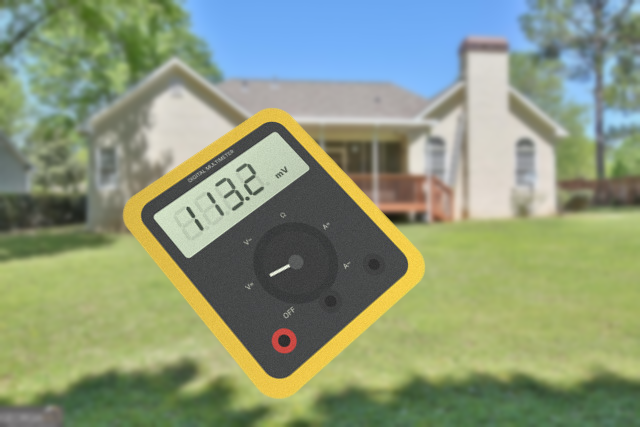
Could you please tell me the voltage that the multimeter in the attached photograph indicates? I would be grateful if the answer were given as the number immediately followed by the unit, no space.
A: 113.2mV
